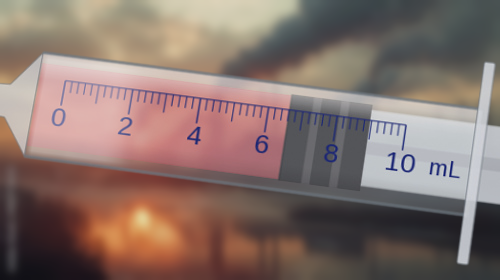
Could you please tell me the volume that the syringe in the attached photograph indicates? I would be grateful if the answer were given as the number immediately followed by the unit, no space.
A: 6.6mL
